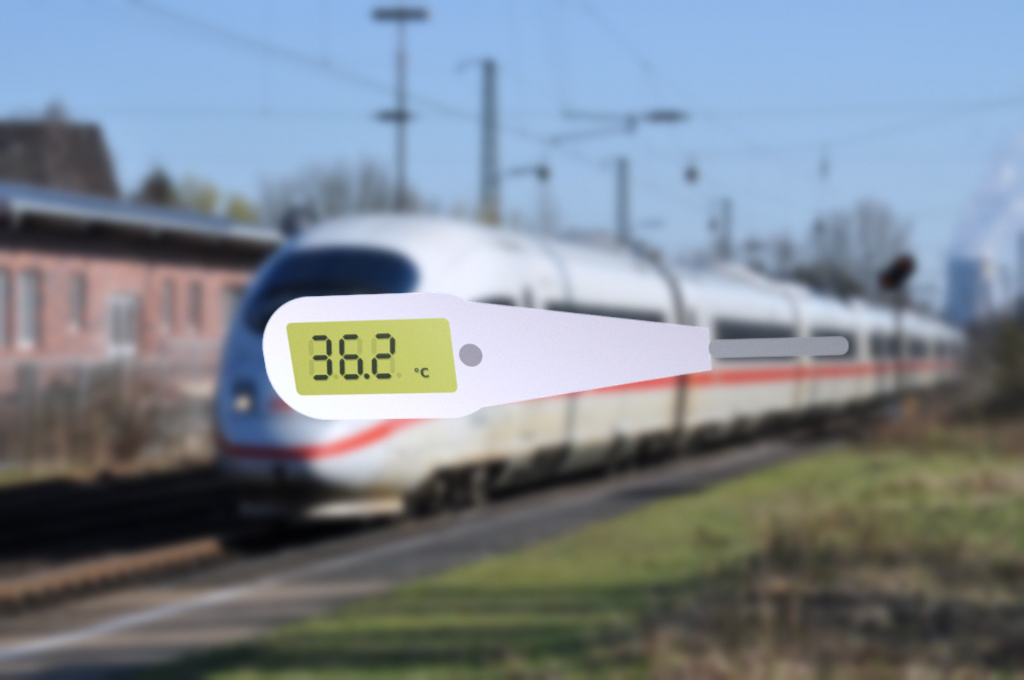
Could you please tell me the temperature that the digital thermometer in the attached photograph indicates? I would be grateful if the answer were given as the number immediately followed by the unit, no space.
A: 36.2°C
